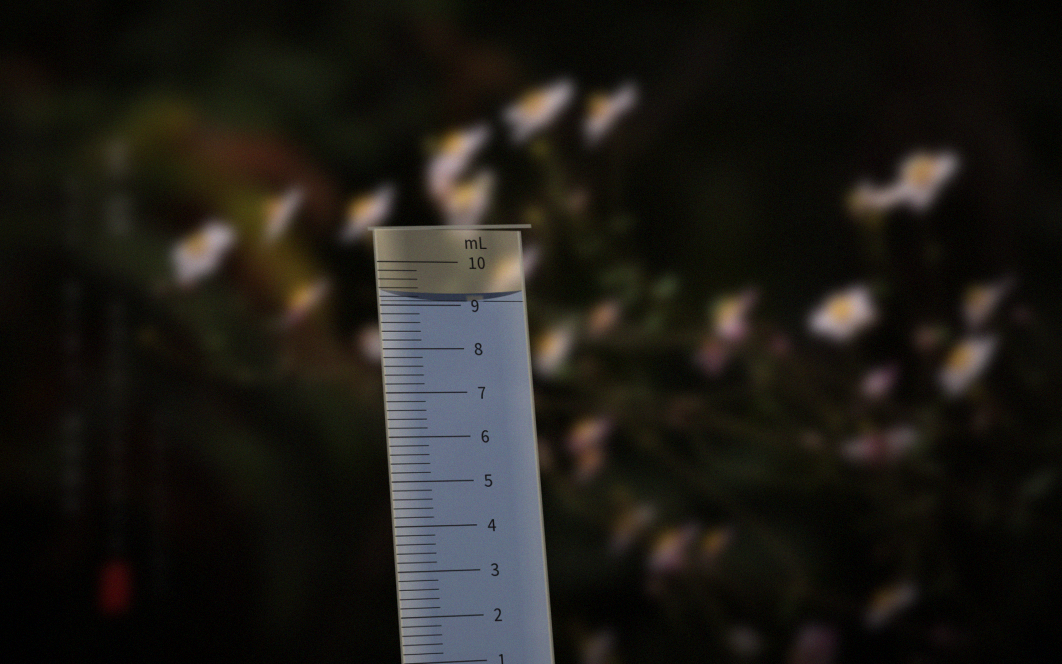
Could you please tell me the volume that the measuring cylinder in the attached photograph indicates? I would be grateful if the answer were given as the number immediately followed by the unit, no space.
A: 9.1mL
